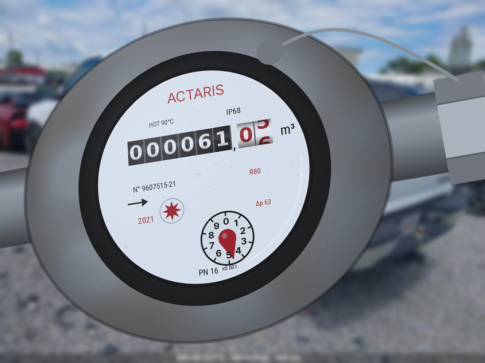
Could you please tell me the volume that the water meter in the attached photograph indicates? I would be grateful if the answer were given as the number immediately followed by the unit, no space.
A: 61.054m³
